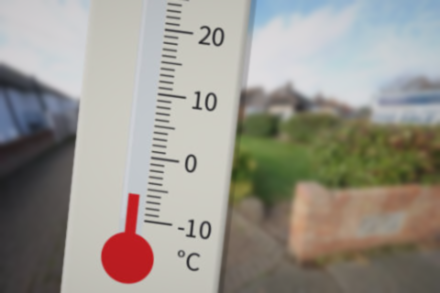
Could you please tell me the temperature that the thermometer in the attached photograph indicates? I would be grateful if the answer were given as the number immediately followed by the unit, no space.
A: -6°C
